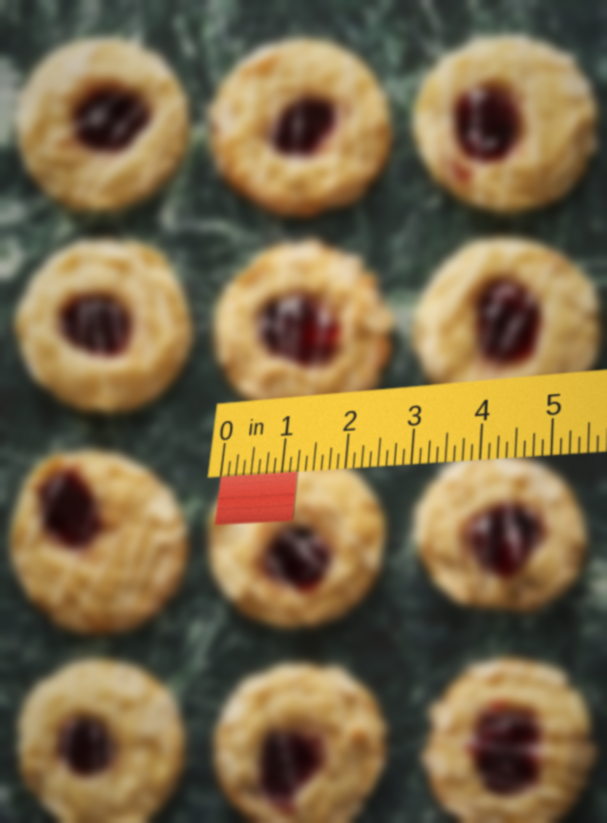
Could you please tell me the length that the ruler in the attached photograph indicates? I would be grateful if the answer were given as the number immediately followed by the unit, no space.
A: 1.25in
